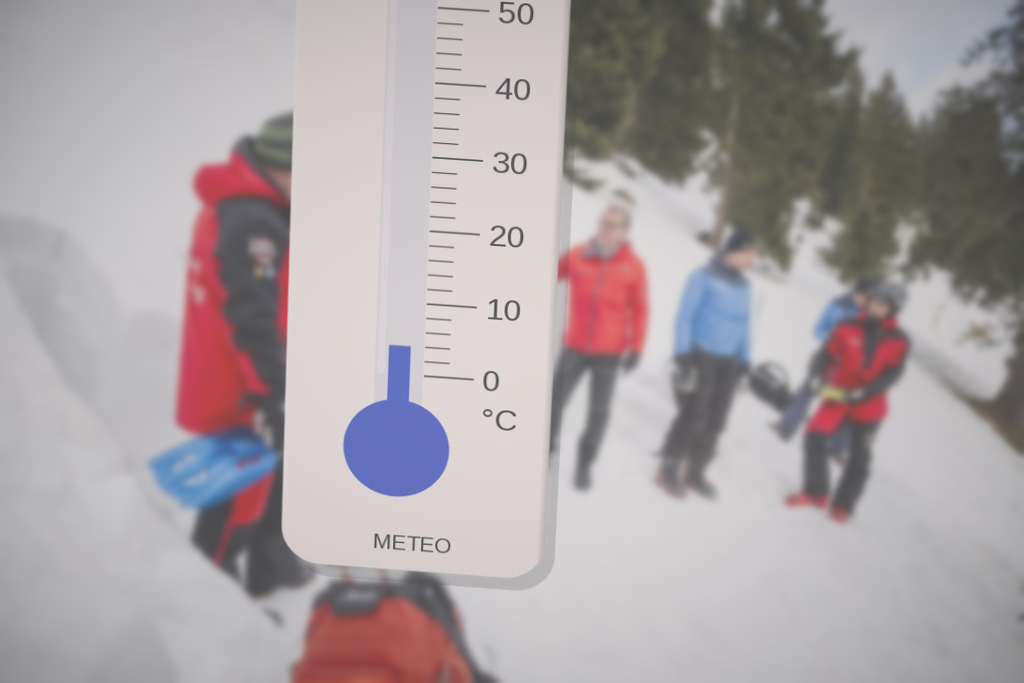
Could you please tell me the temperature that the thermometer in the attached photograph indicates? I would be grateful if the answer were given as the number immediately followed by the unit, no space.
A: 4°C
